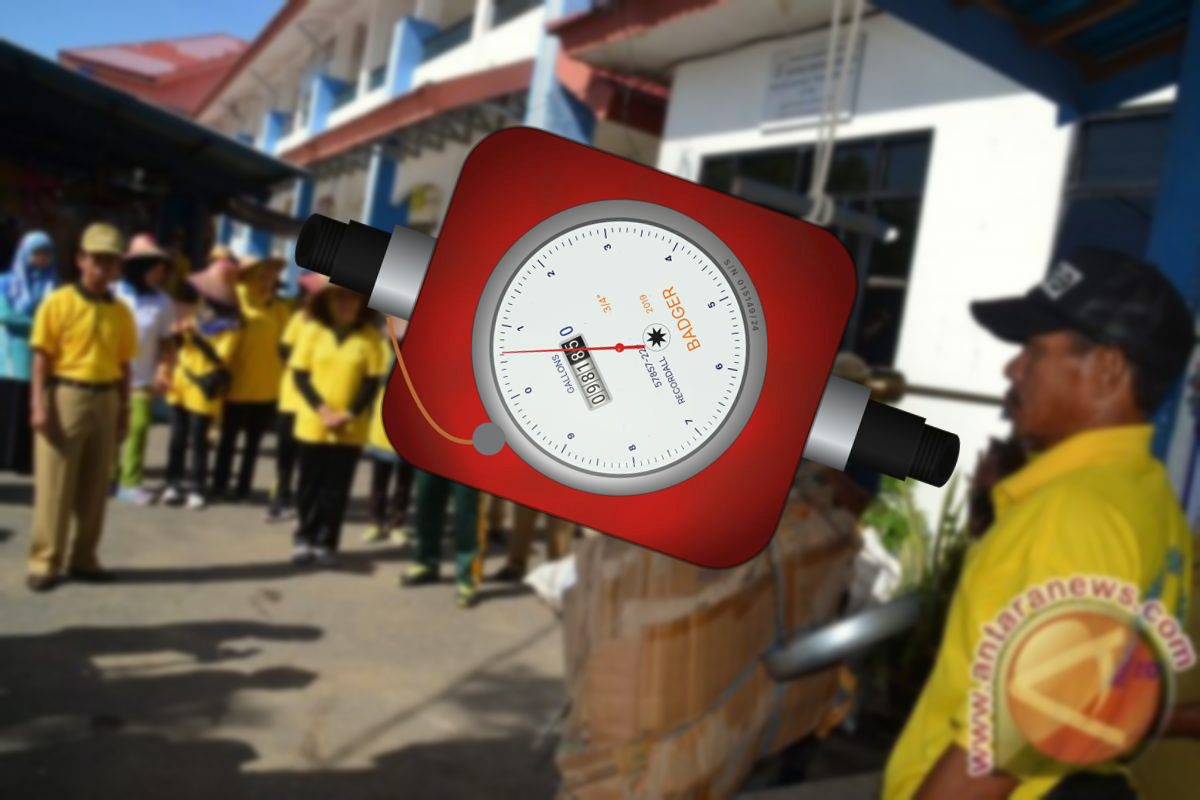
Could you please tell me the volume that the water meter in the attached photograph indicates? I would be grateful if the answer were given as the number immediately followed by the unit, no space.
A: 981850.6gal
